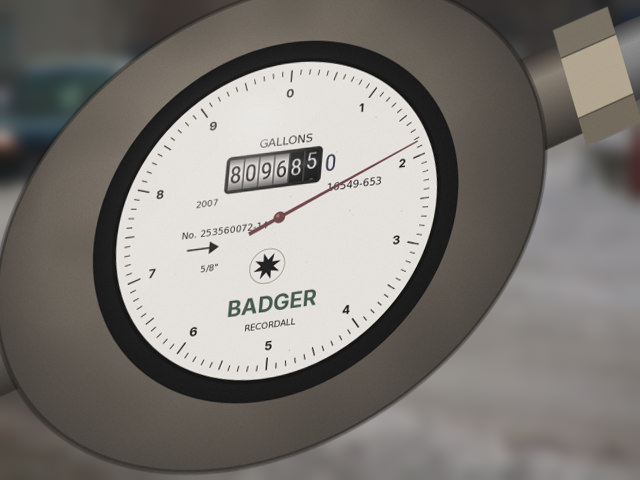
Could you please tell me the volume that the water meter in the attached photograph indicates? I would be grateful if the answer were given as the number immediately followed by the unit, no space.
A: 8096851.8gal
